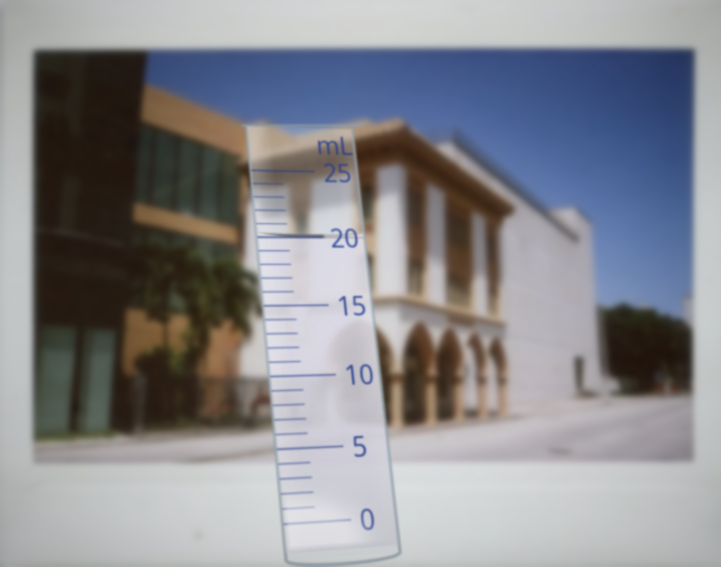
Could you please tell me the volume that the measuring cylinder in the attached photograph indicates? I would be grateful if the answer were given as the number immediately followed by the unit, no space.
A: 20mL
